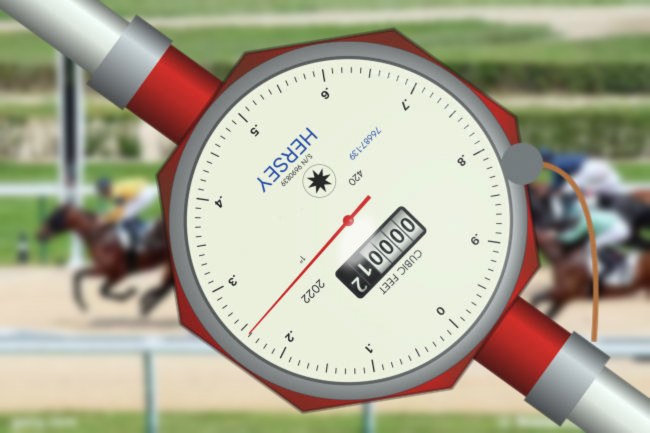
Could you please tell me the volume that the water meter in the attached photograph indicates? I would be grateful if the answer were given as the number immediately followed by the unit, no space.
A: 12.24ft³
